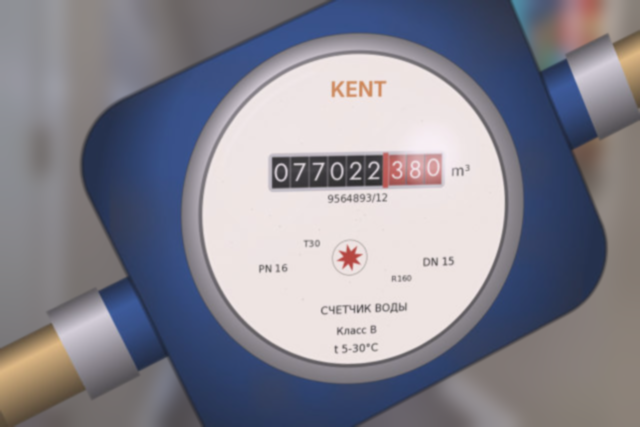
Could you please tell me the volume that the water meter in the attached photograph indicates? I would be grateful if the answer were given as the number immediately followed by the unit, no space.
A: 77022.380m³
